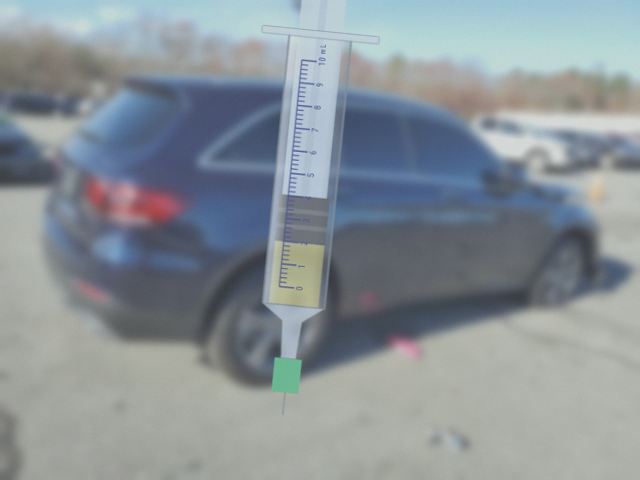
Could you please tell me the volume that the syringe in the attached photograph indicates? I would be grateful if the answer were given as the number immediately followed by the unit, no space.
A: 2mL
